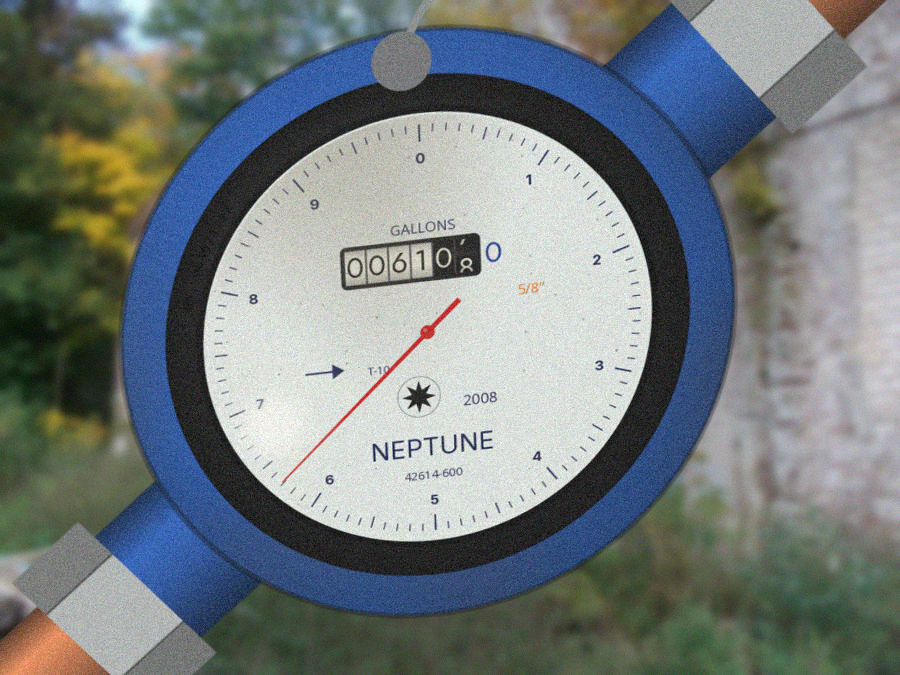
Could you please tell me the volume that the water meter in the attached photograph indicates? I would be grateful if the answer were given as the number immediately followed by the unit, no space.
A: 61076.3gal
